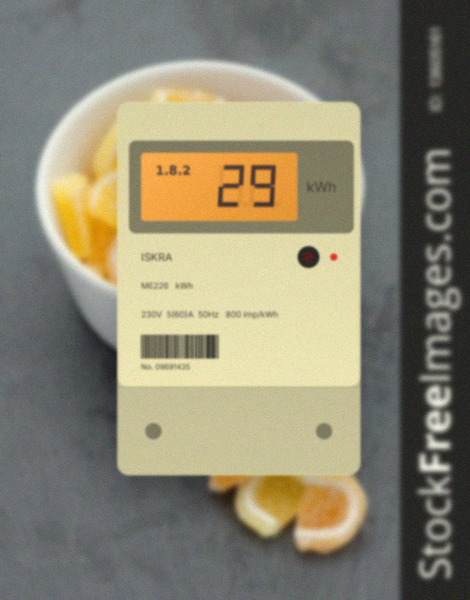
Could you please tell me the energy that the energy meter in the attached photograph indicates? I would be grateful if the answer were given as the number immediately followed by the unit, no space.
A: 29kWh
